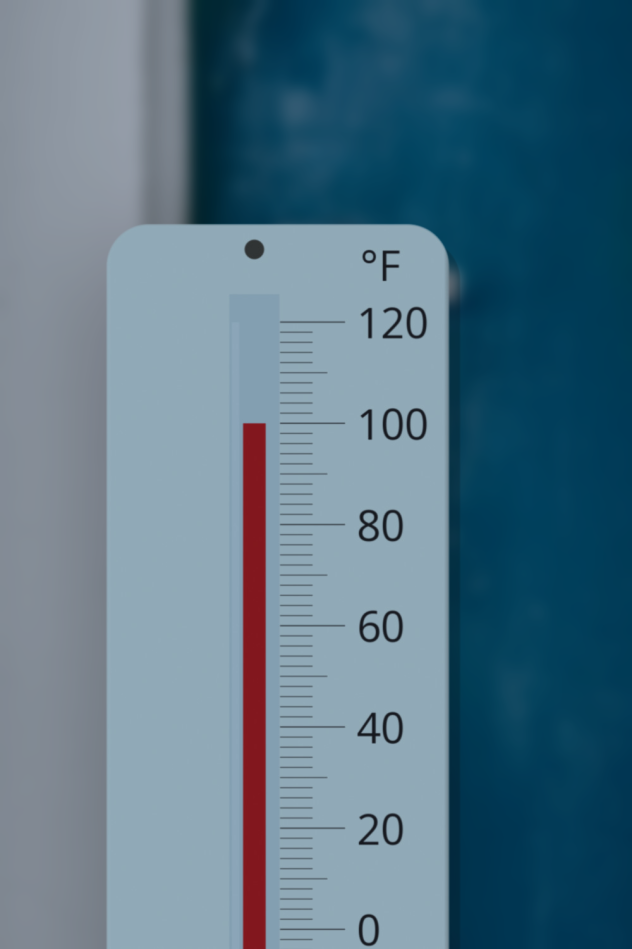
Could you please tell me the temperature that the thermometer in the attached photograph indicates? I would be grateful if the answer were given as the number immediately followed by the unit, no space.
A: 100°F
